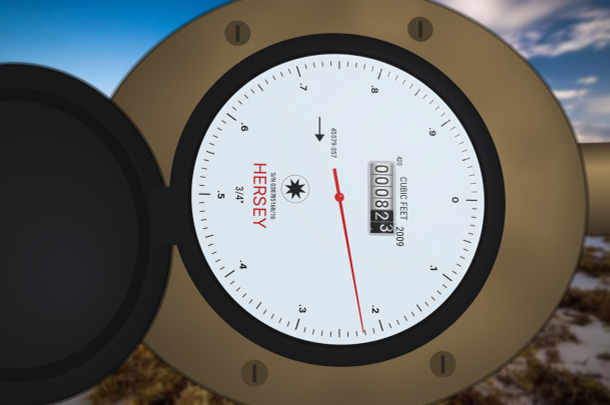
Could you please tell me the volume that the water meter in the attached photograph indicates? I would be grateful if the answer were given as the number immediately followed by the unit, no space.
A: 823.22ft³
